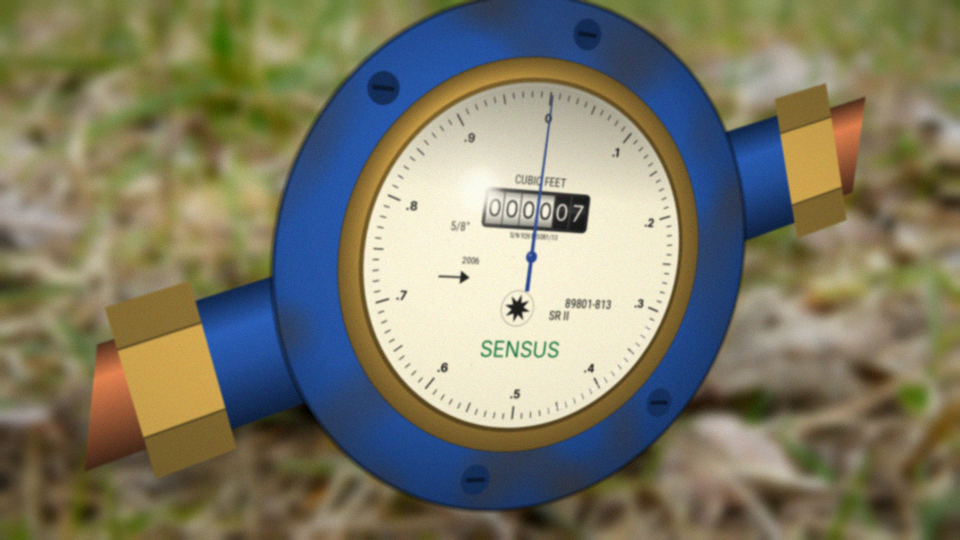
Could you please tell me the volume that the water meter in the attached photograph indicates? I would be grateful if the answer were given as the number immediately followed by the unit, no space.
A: 7.00ft³
